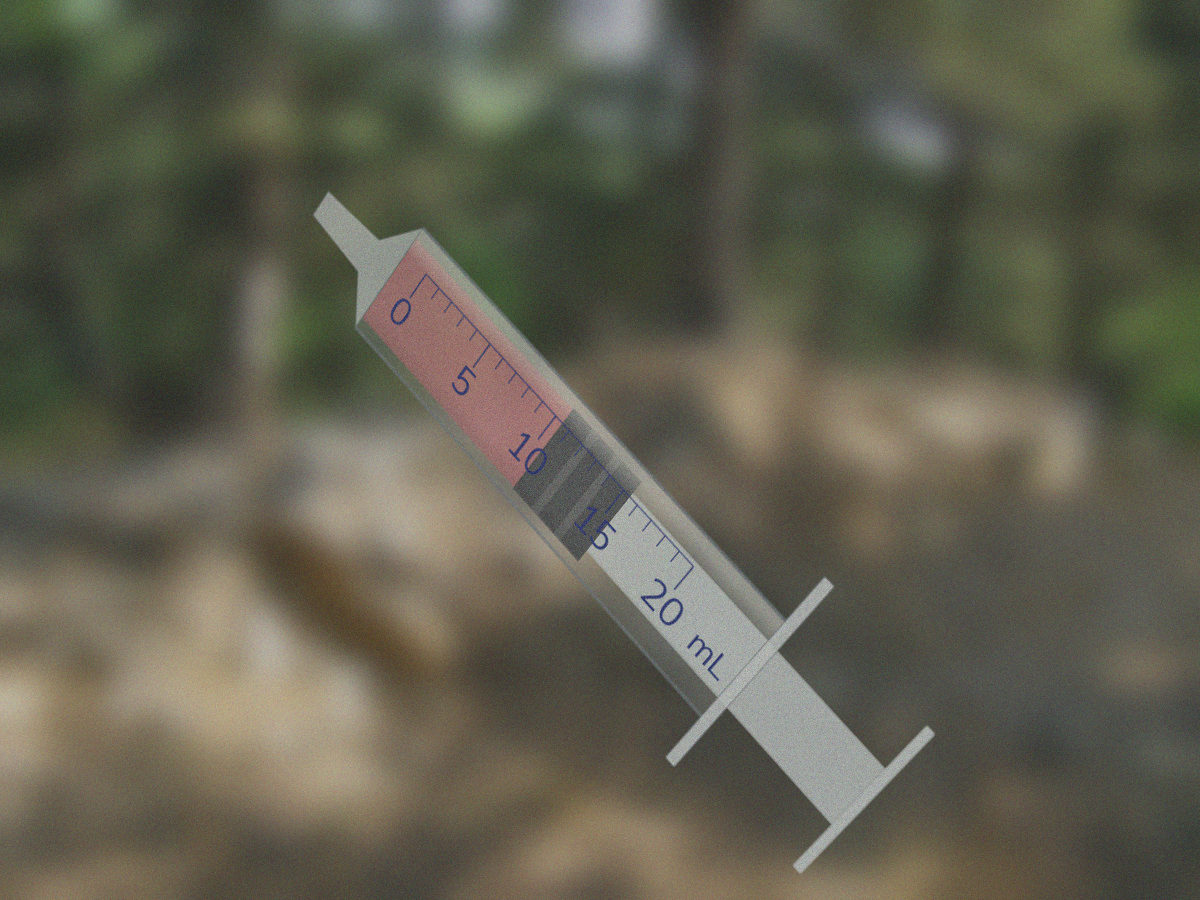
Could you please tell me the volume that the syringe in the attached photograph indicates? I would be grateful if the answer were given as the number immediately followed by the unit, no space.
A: 10.5mL
